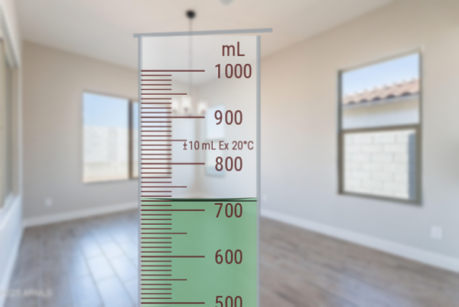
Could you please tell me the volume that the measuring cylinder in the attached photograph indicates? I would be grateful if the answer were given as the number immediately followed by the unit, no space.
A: 720mL
